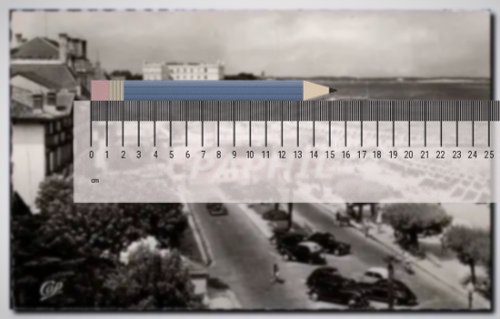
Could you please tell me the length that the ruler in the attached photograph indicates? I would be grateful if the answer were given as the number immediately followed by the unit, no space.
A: 15.5cm
